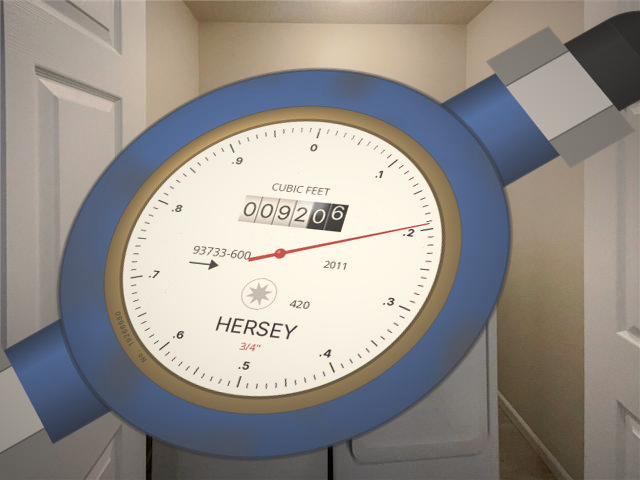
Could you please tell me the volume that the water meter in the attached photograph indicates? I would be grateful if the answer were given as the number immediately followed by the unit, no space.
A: 9206.19ft³
